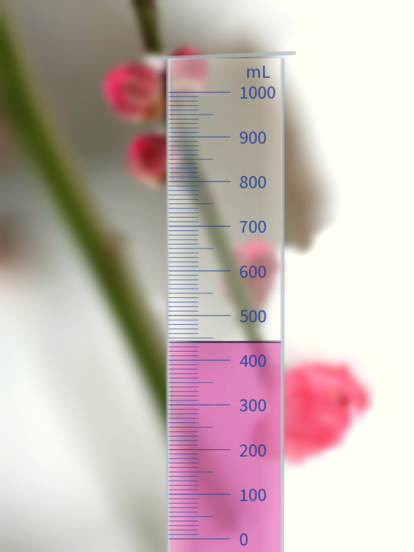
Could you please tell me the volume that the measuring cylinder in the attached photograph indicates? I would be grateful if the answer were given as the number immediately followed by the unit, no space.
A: 440mL
